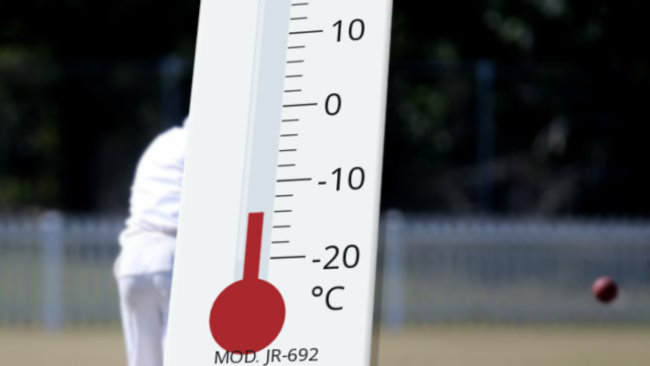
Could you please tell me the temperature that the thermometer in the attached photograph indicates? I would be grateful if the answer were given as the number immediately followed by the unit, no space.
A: -14°C
